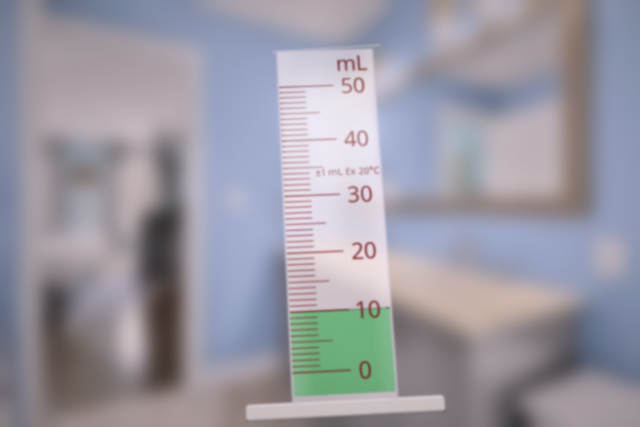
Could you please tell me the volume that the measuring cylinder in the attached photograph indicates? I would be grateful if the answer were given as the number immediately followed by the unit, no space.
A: 10mL
